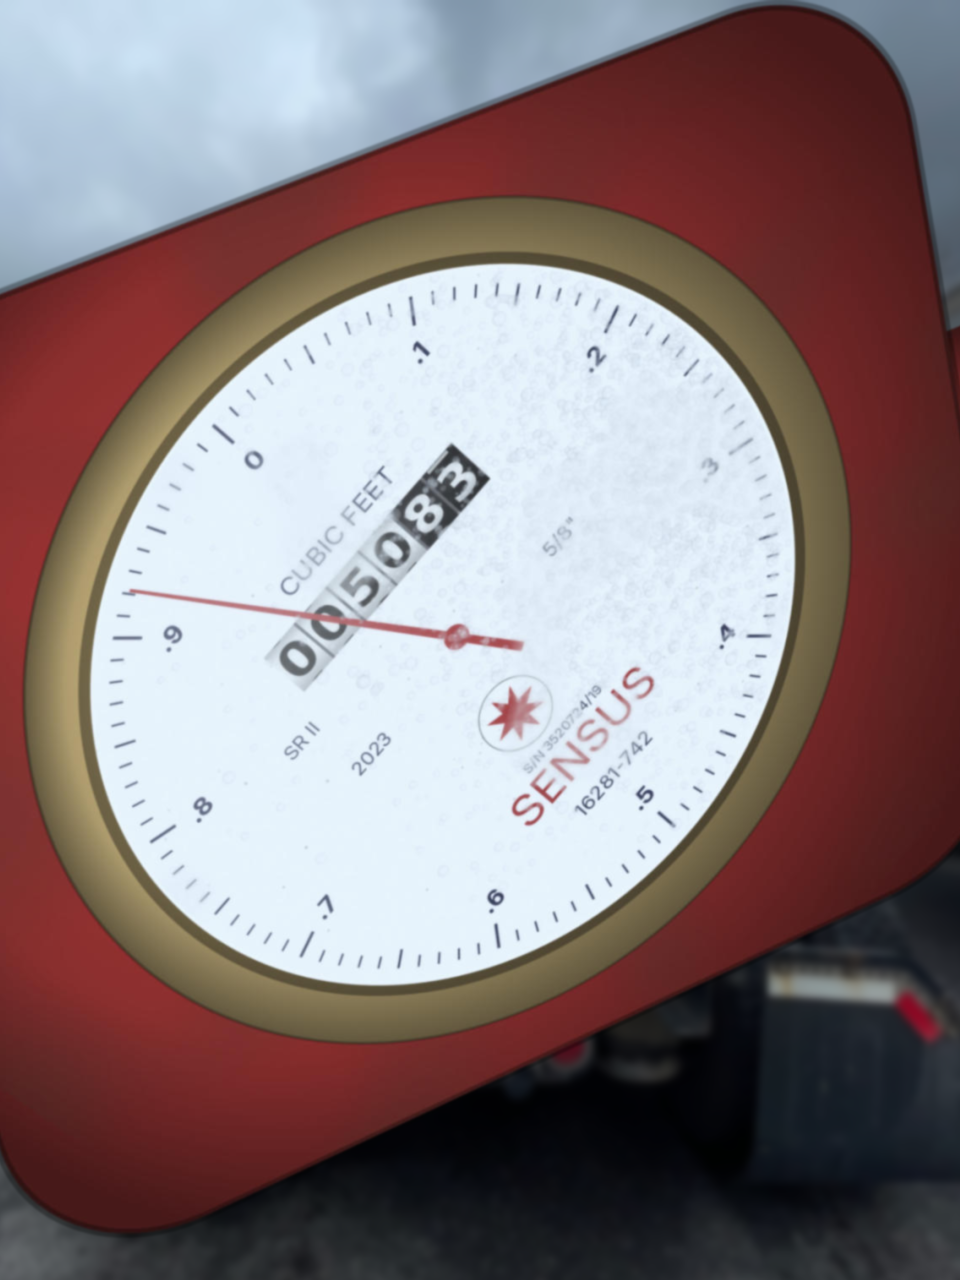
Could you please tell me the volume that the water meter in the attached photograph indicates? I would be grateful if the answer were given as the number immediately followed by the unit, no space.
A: 5082.92ft³
